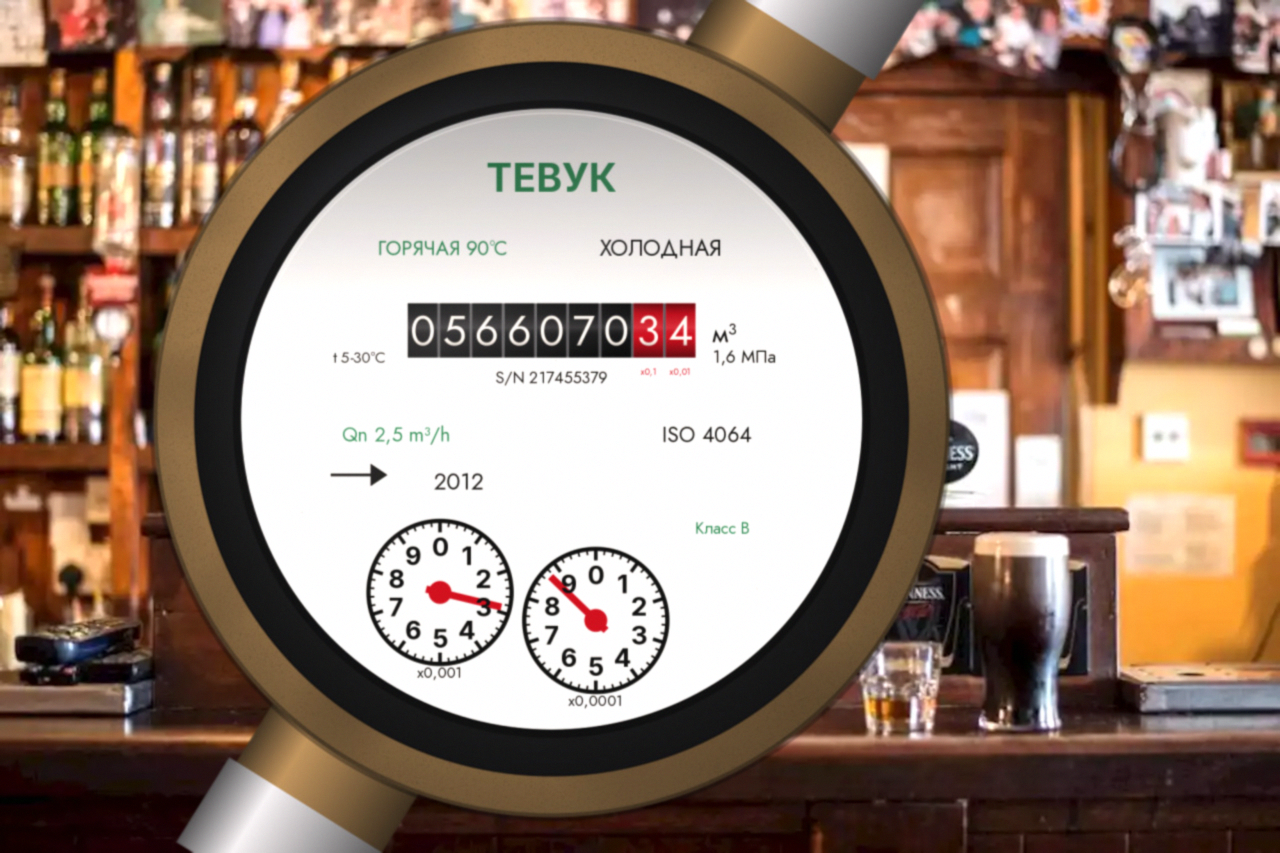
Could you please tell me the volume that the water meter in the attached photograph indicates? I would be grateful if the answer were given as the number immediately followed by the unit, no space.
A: 566070.3428m³
